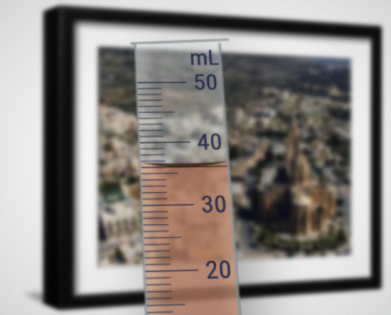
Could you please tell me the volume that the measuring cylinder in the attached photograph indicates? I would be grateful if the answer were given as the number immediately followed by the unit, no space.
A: 36mL
